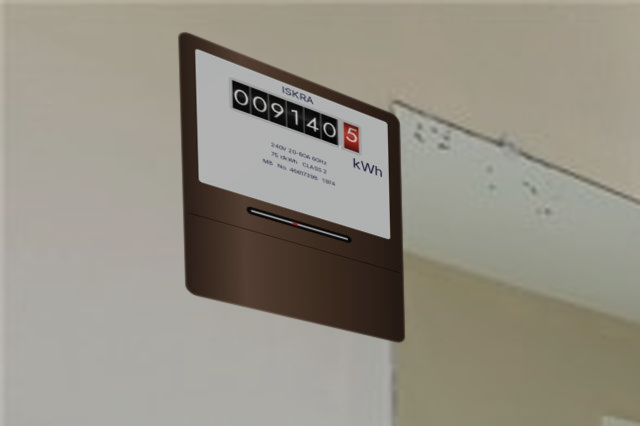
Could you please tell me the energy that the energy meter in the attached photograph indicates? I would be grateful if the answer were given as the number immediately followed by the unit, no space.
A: 9140.5kWh
